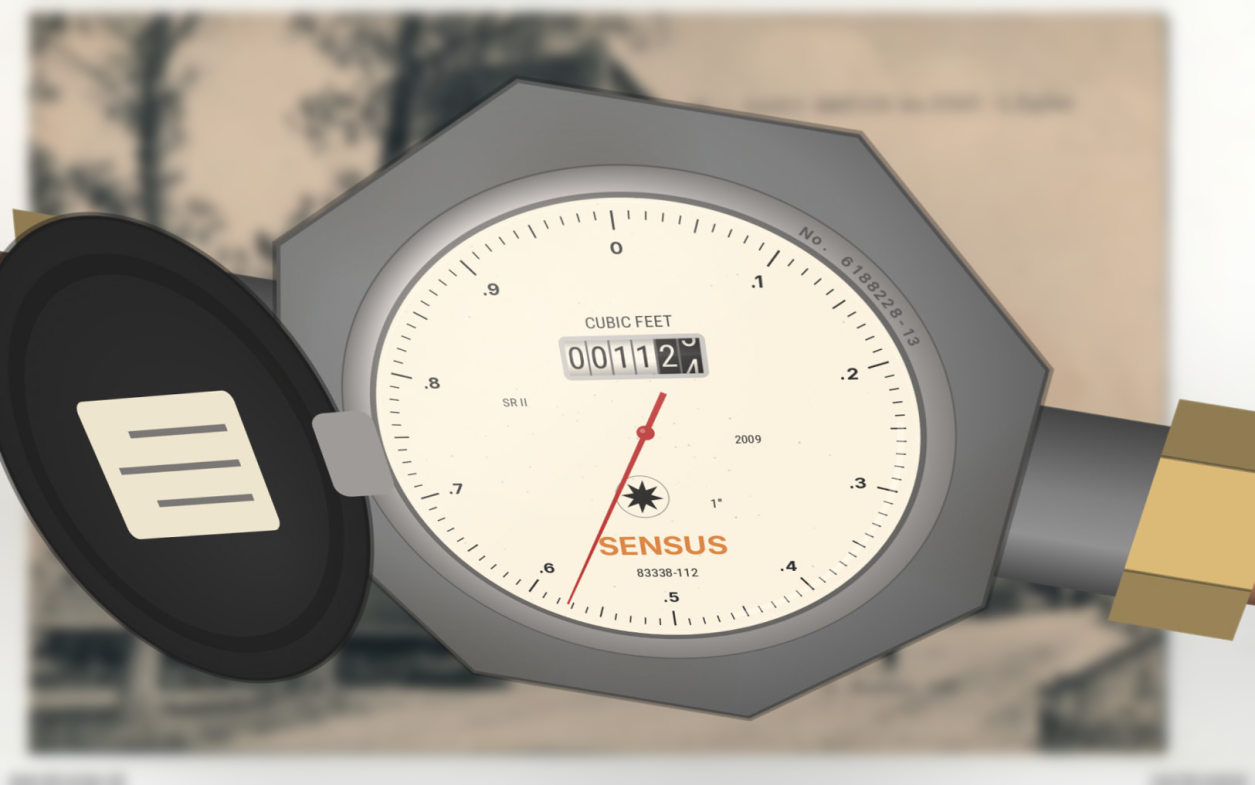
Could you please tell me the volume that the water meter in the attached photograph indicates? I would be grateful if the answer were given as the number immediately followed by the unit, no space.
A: 1123.57ft³
